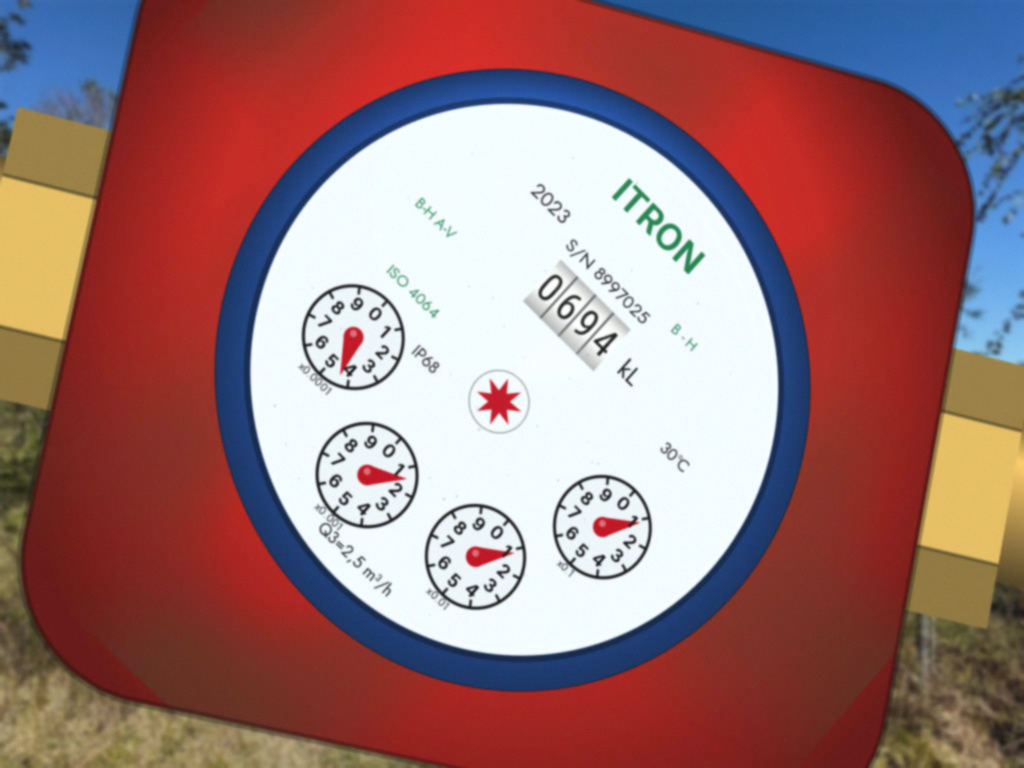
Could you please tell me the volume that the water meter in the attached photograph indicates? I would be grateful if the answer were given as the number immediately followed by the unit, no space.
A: 694.1114kL
